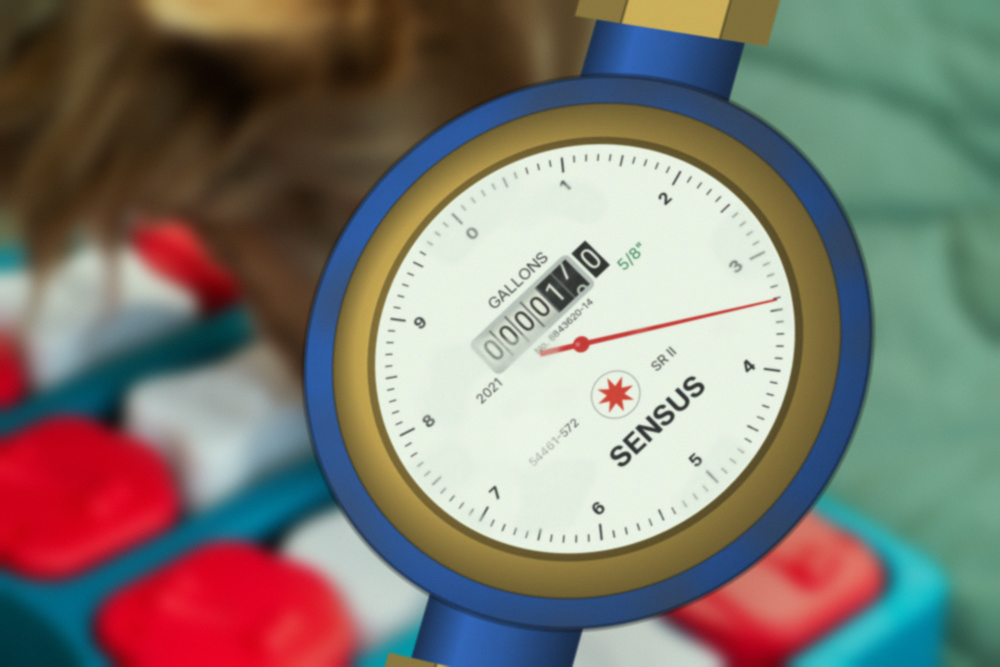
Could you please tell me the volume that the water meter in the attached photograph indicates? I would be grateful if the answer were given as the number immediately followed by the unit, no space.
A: 173.4gal
